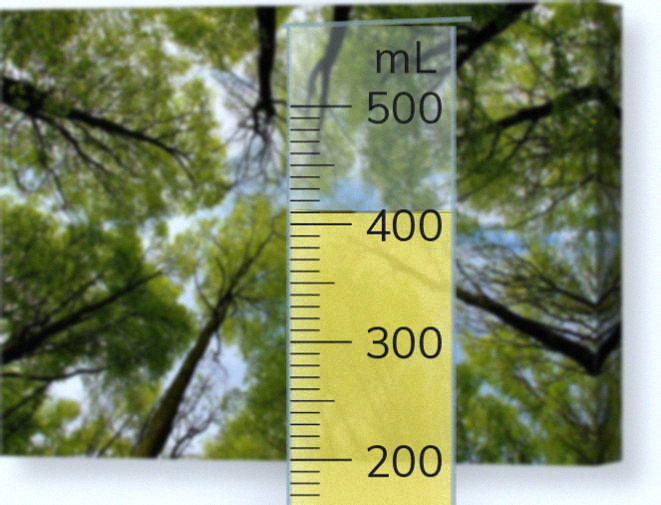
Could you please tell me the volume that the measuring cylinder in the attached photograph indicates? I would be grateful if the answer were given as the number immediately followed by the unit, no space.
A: 410mL
